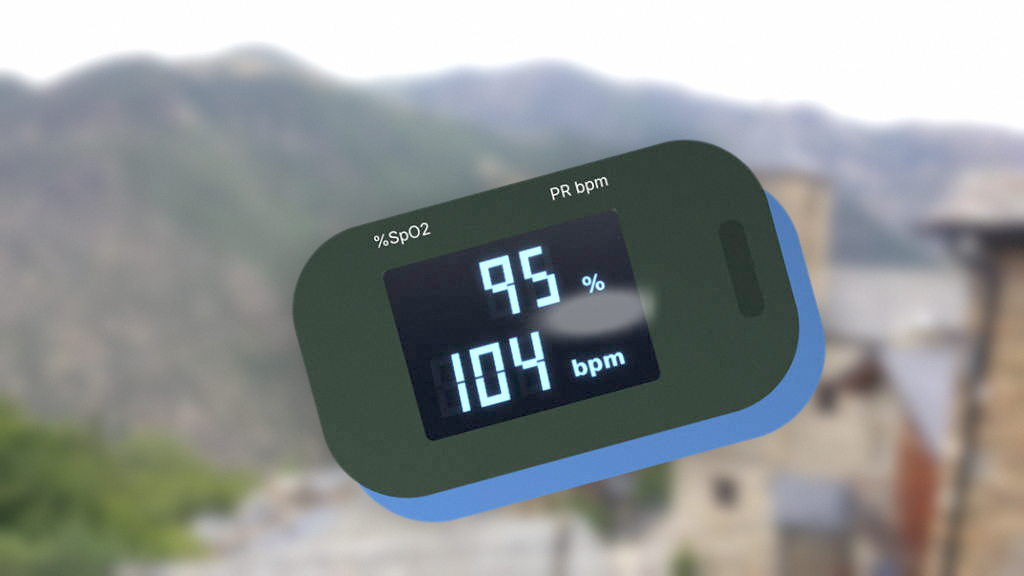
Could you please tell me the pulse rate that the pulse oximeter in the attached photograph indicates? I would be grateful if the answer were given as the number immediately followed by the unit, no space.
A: 104bpm
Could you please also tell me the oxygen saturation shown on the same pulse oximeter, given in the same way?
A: 95%
